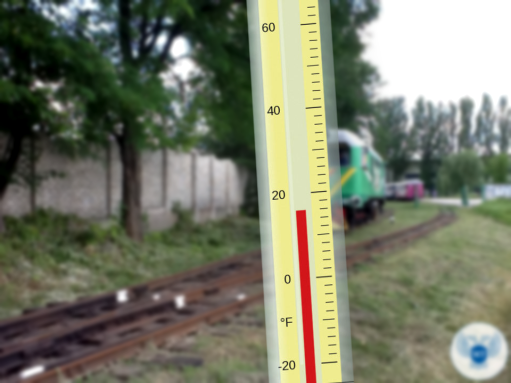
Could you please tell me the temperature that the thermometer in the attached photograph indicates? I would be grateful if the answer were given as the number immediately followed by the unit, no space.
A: 16°F
